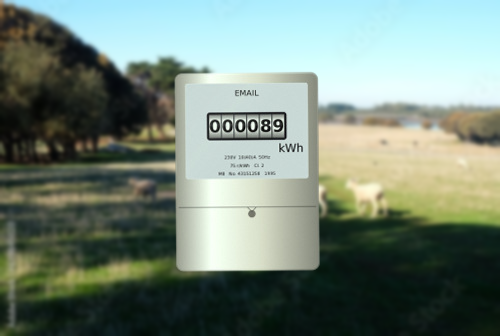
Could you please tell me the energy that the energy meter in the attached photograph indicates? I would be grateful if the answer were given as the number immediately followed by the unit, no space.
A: 89kWh
